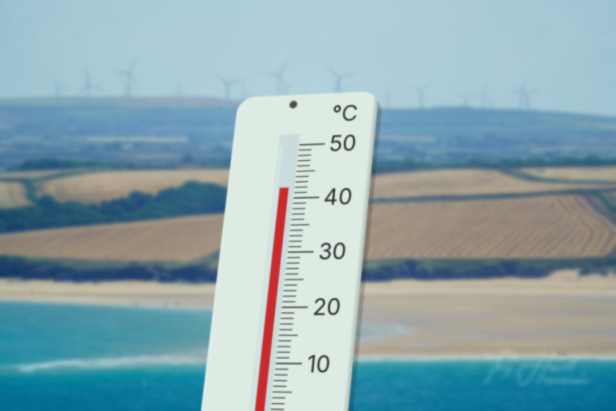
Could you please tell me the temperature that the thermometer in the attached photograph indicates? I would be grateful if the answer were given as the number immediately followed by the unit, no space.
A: 42°C
